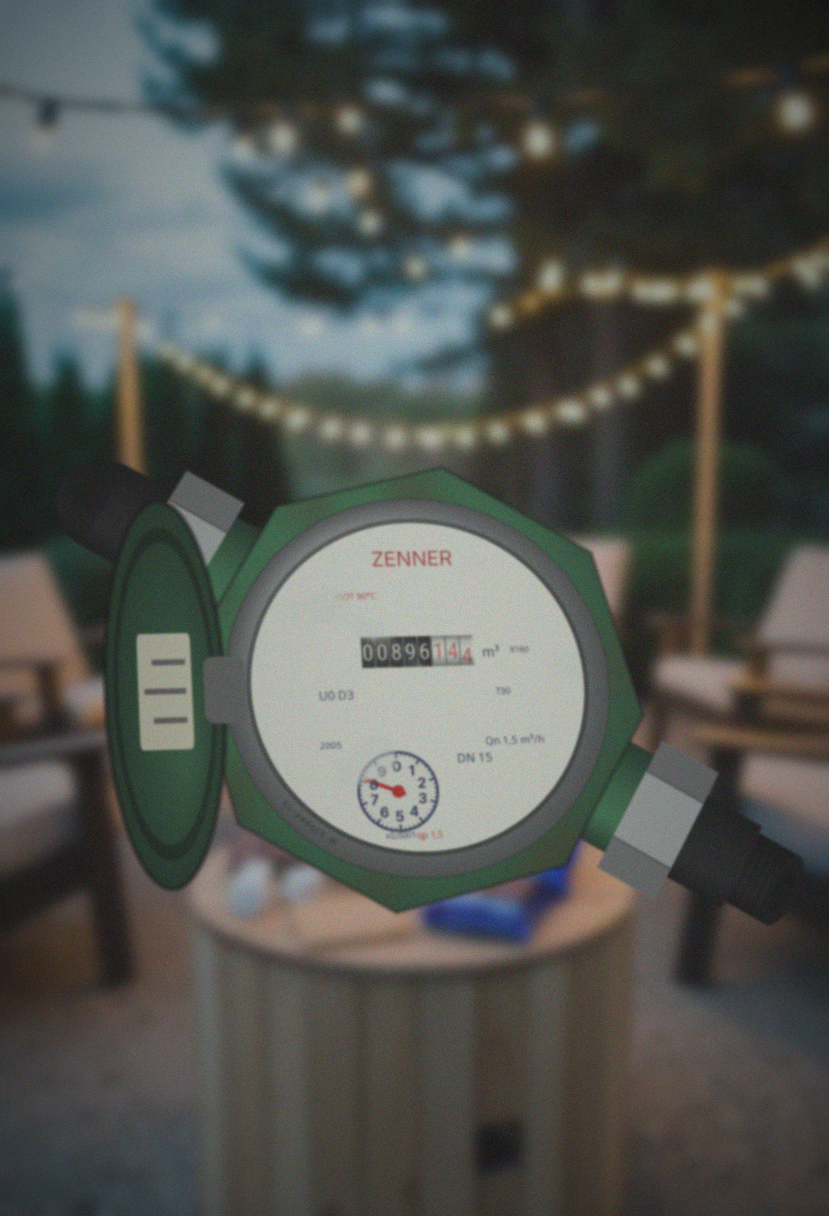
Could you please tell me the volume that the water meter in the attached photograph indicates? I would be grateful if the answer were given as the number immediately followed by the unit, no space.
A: 896.1438m³
